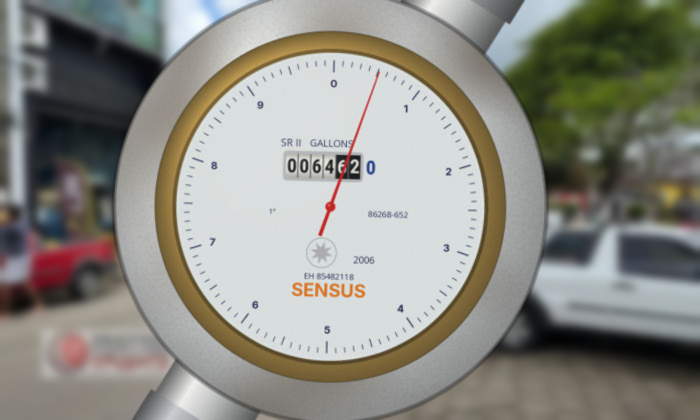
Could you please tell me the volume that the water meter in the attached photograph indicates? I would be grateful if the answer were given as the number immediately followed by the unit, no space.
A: 64620.5gal
